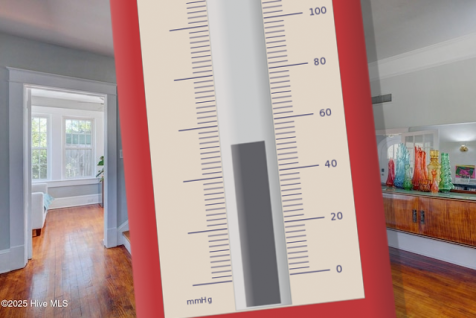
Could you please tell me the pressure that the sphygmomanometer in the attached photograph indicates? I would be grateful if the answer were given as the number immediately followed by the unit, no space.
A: 52mmHg
